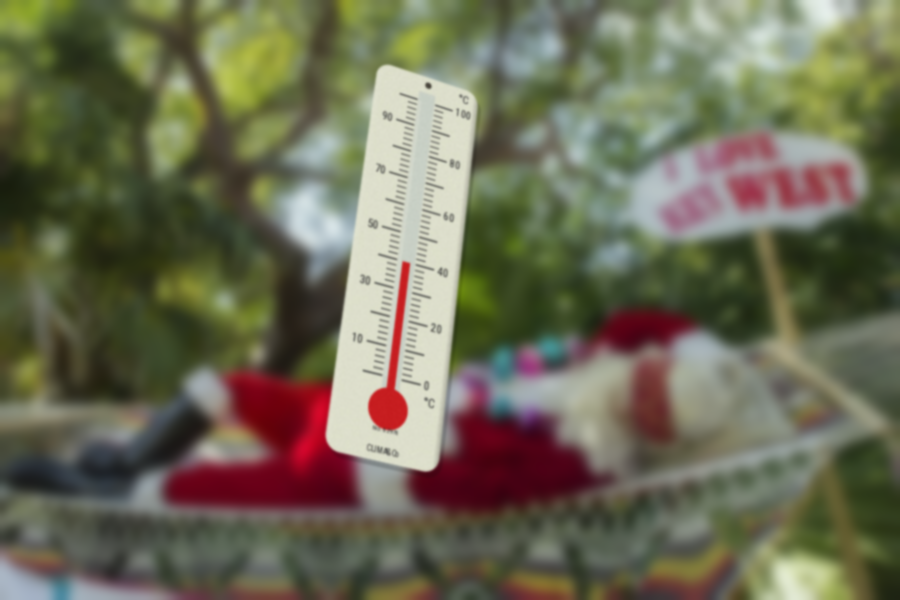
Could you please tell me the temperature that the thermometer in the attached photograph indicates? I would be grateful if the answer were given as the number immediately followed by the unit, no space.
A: 40°C
